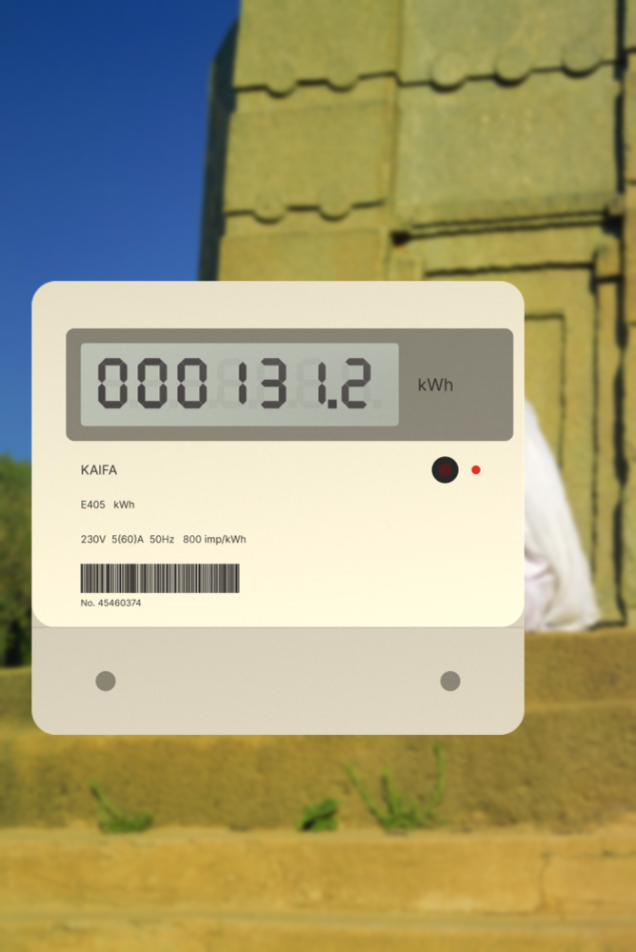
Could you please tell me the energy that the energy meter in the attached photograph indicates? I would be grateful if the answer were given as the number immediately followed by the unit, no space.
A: 131.2kWh
